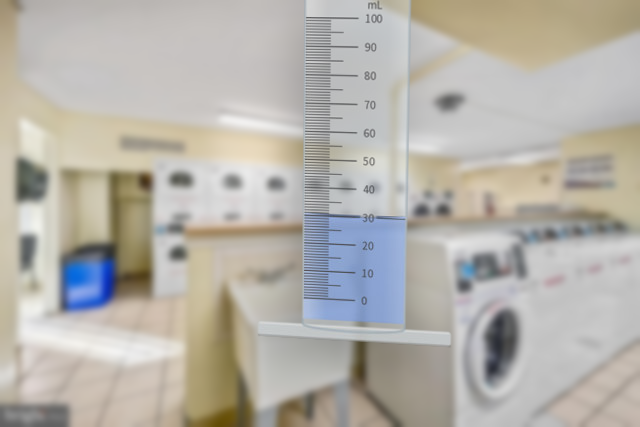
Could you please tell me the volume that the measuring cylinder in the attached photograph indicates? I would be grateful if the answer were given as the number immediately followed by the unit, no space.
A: 30mL
